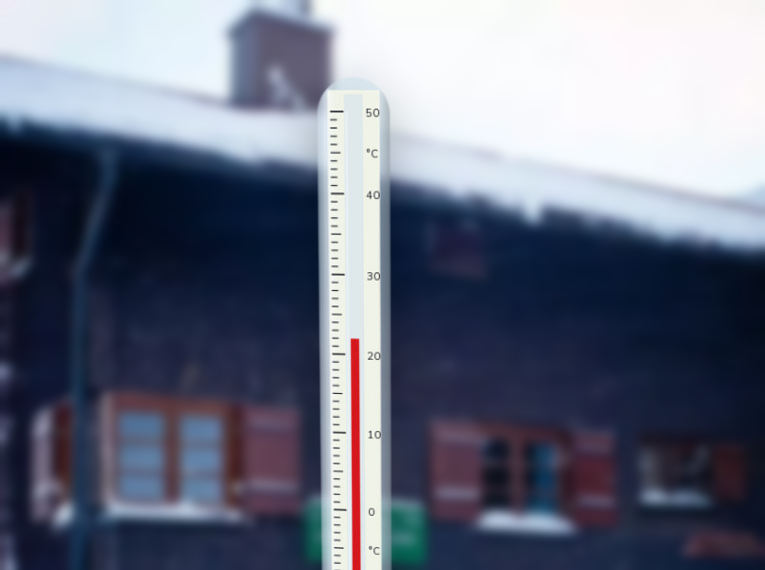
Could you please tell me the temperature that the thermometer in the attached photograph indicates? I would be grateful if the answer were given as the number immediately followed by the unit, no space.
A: 22°C
